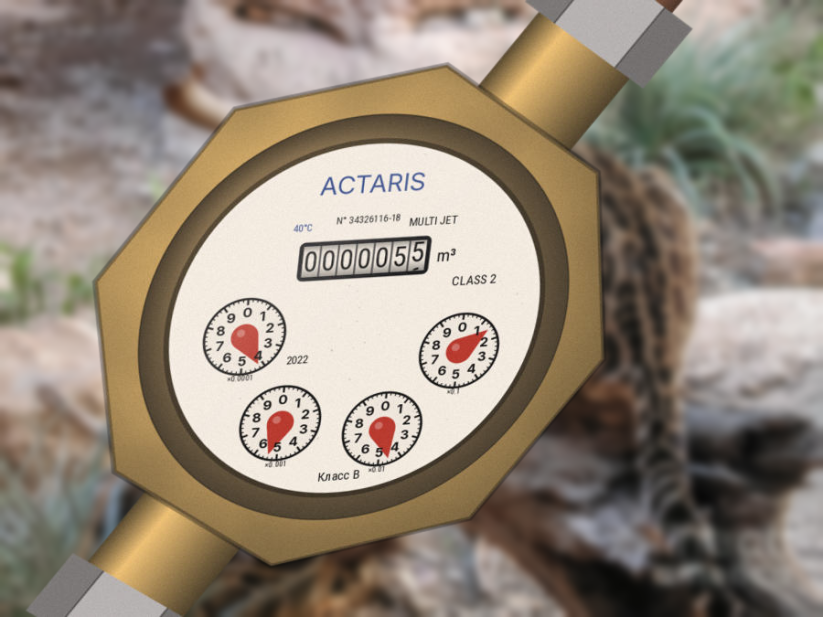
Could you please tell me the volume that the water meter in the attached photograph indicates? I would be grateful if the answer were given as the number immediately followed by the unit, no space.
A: 55.1454m³
